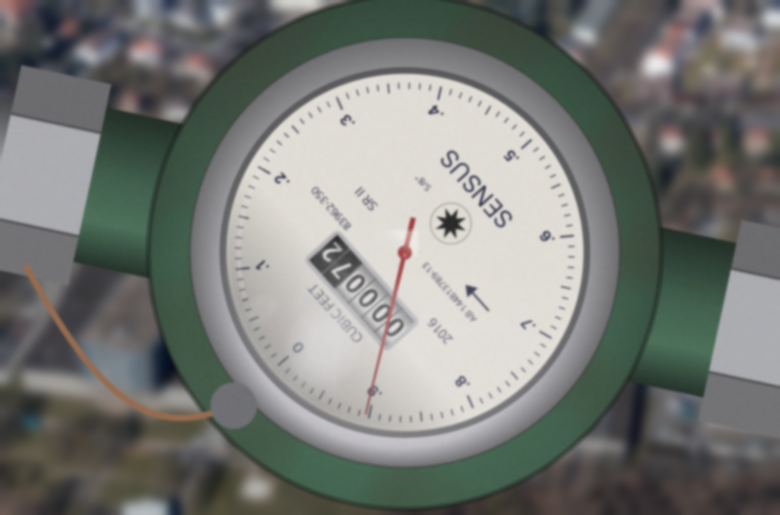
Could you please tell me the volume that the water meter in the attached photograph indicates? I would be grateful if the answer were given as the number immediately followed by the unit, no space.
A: 71.90ft³
